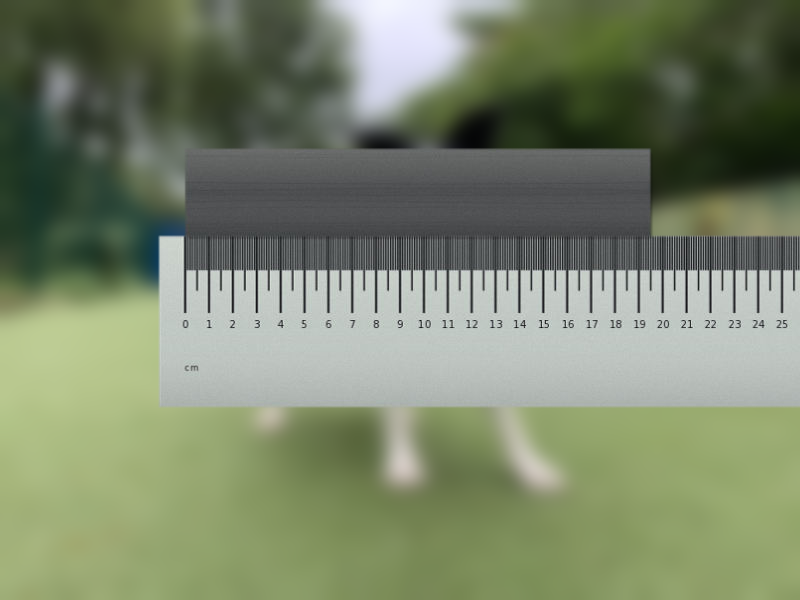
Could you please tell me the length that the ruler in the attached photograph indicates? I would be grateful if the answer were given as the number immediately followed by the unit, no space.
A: 19.5cm
